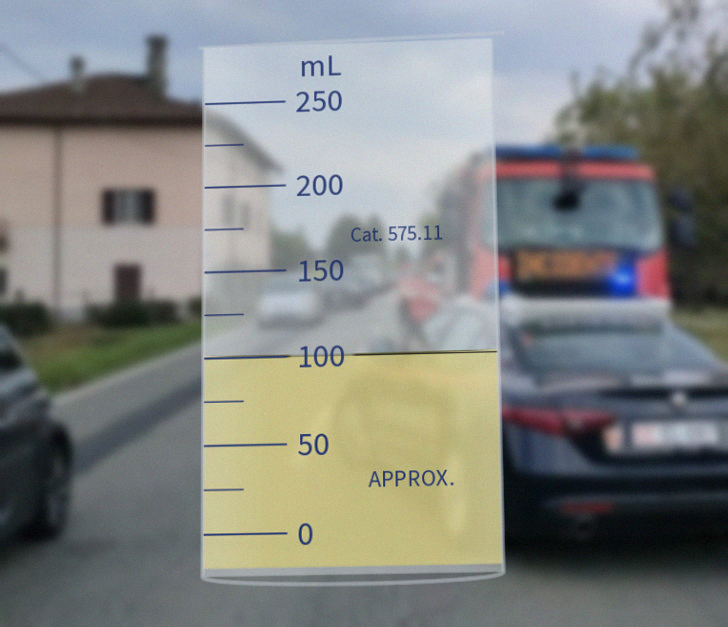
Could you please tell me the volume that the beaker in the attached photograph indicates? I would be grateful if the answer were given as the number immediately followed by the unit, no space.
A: 100mL
